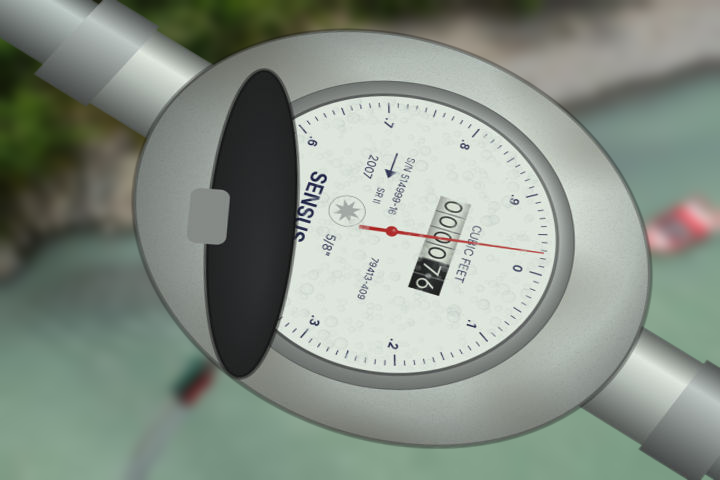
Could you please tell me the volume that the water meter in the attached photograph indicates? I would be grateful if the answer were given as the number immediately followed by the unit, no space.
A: 75.97ft³
